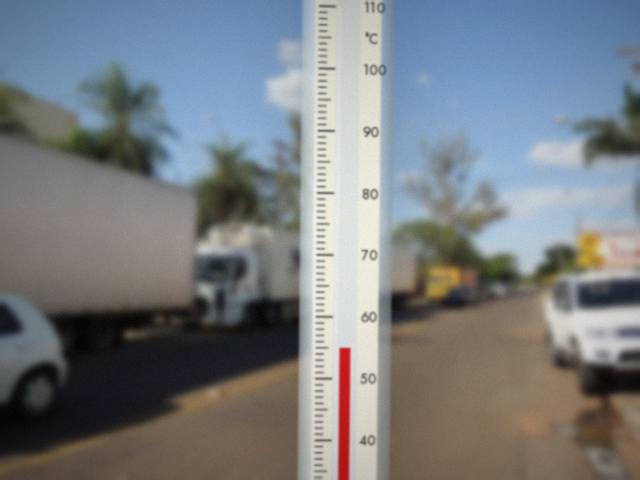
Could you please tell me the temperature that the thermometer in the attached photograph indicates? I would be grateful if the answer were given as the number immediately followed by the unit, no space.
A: 55°C
